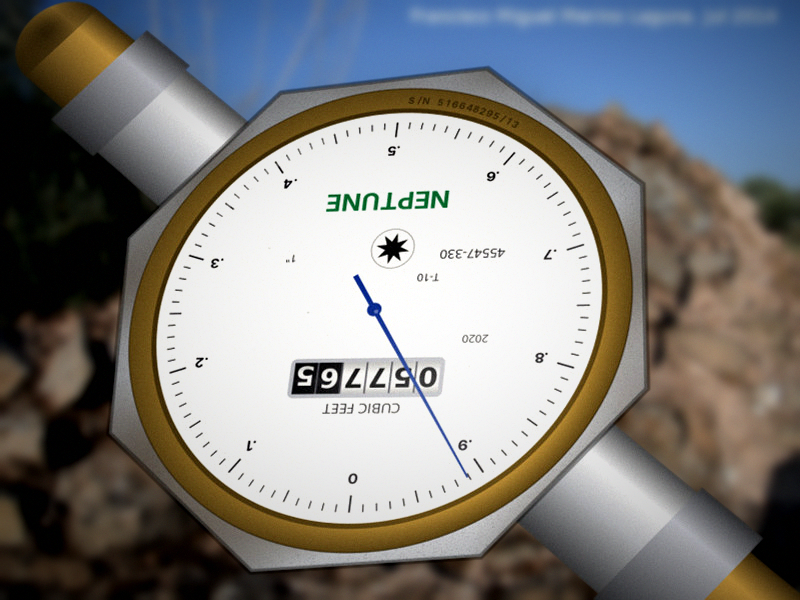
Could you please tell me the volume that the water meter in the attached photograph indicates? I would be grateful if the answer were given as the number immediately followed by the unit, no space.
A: 57764.91ft³
